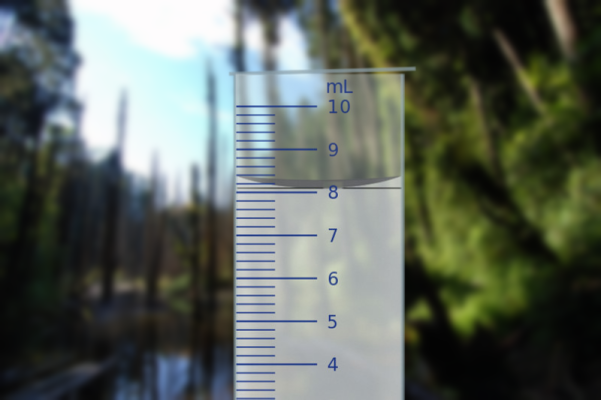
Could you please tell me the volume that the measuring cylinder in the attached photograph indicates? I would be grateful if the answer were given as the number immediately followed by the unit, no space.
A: 8.1mL
